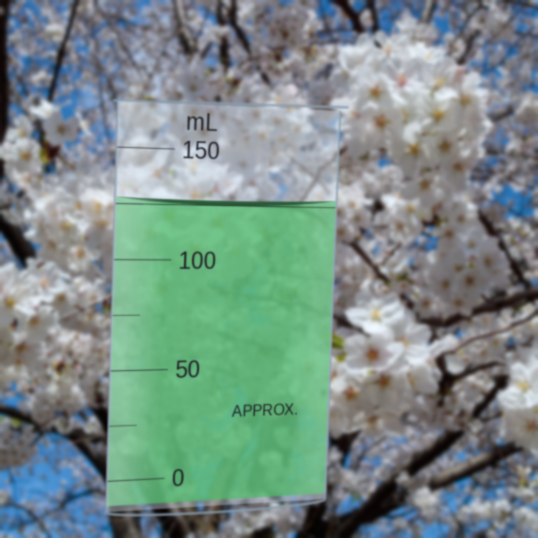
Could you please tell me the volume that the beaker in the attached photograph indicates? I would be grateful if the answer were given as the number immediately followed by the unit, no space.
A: 125mL
